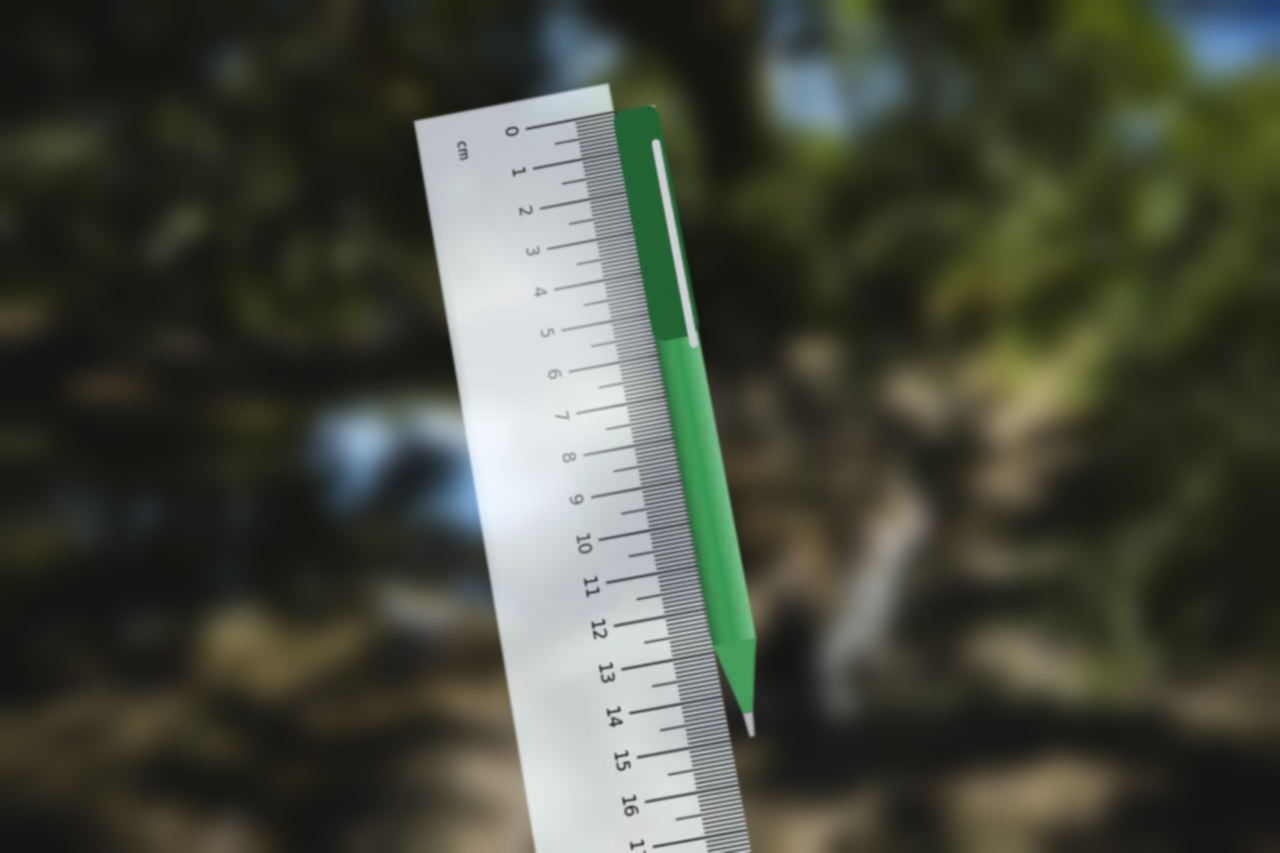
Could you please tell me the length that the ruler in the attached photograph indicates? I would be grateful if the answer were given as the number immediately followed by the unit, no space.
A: 15cm
